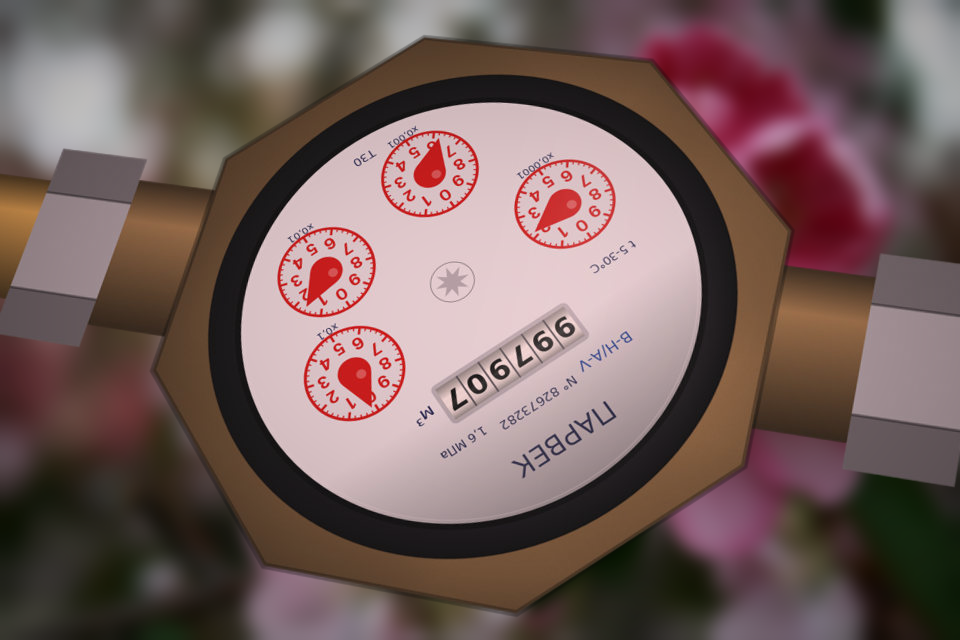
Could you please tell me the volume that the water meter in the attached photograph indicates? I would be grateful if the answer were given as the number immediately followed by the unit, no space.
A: 997907.0162m³
